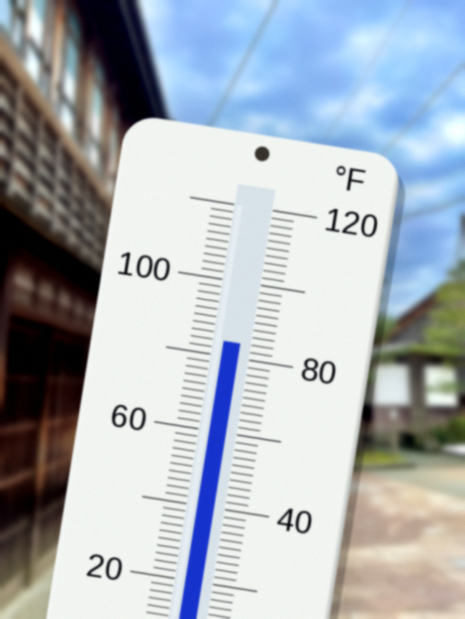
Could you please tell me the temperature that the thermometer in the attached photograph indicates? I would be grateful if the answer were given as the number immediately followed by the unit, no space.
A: 84°F
